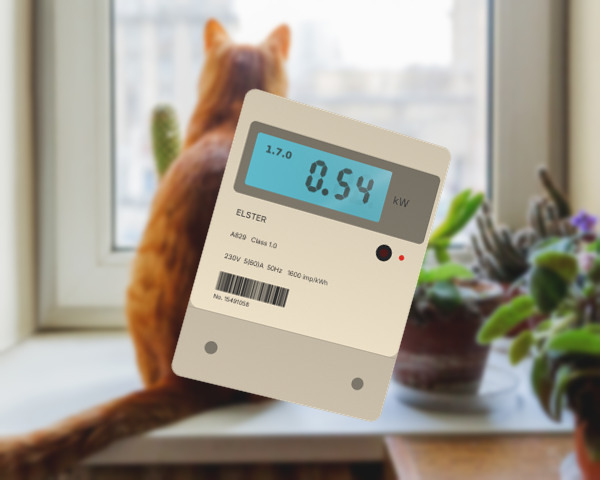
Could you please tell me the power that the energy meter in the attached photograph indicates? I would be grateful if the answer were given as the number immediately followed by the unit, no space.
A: 0.54kW
